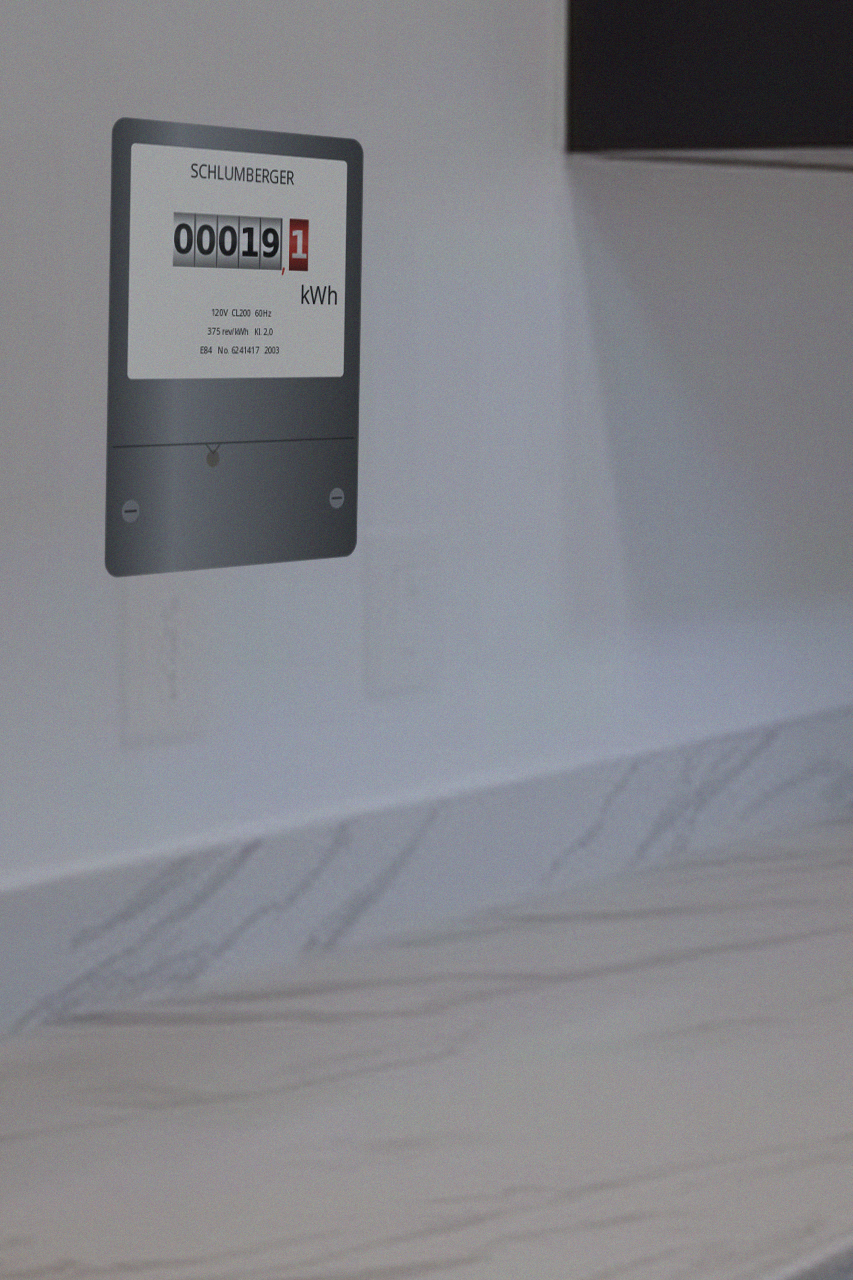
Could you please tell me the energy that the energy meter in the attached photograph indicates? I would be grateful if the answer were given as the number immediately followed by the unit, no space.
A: 19.1kWh
